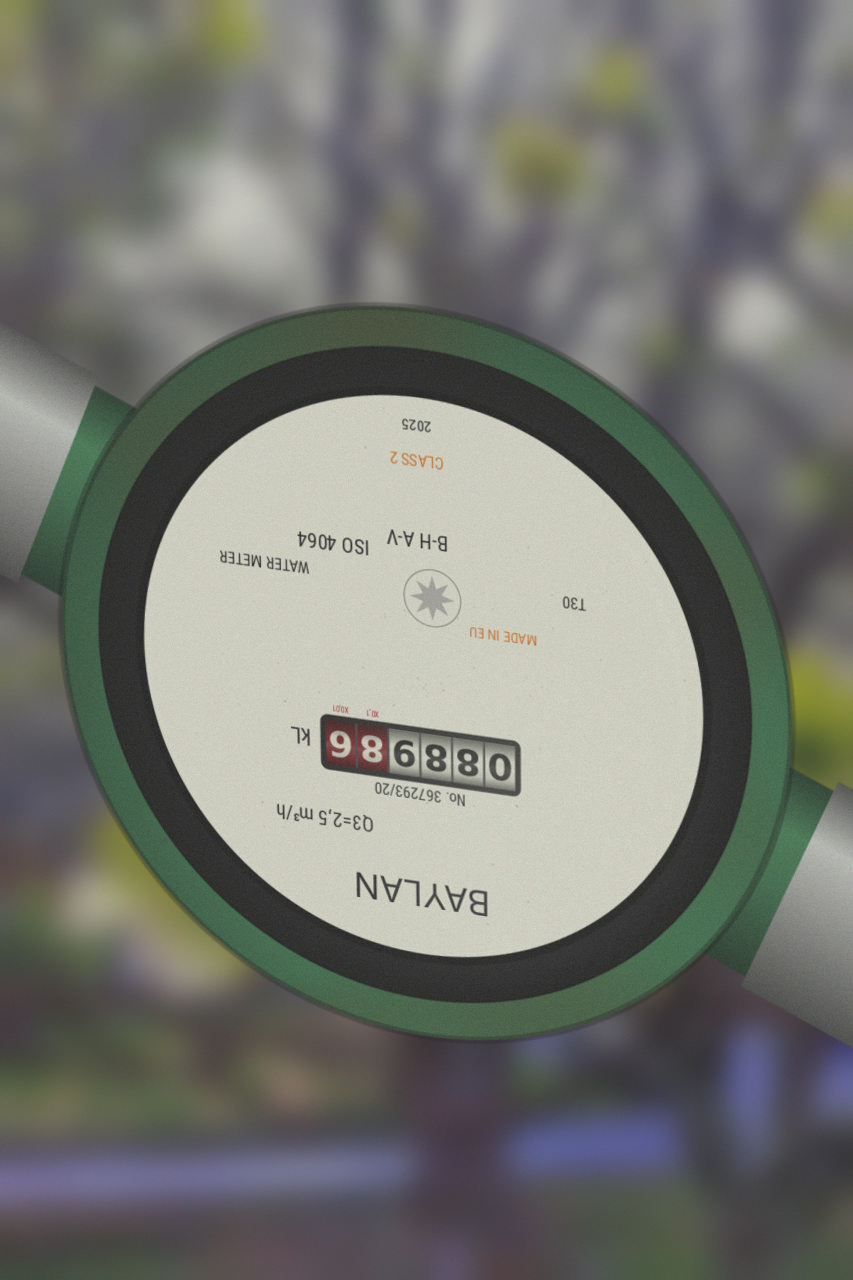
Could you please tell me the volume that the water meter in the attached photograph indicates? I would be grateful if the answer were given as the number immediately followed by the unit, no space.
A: 889.86kL
